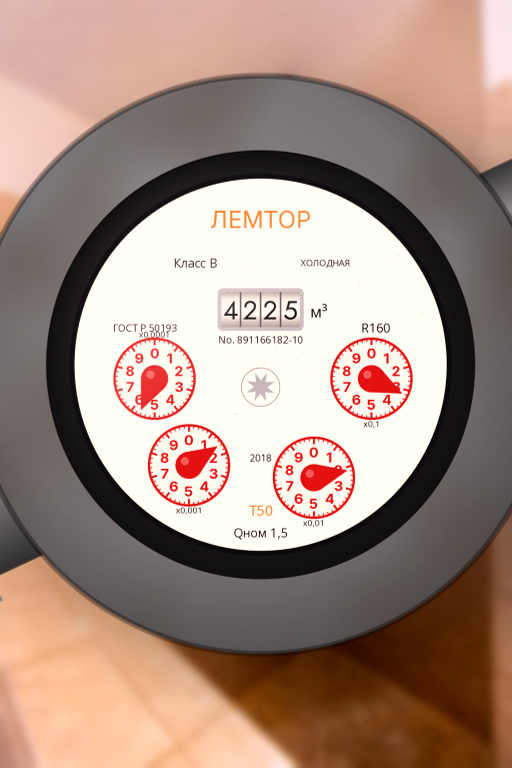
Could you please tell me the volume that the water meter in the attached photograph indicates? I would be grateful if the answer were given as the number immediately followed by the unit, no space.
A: 4225.3215m³
